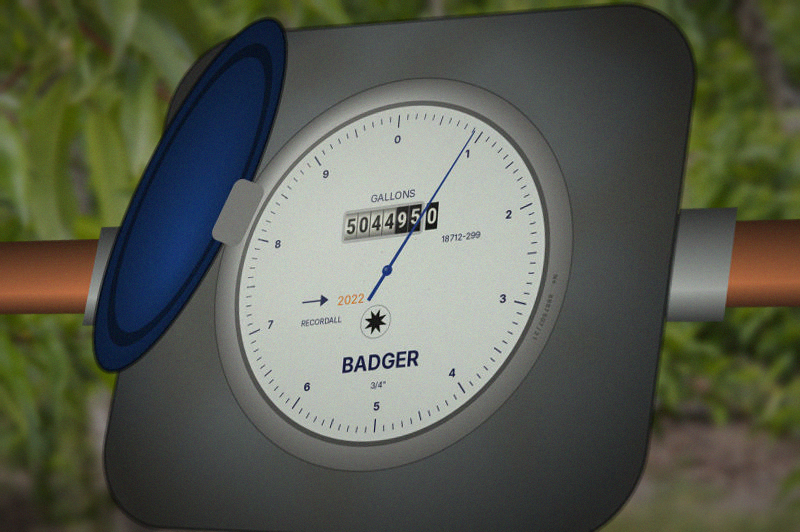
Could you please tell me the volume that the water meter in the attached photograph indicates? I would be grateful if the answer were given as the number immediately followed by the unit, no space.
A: 5044950.9gal
